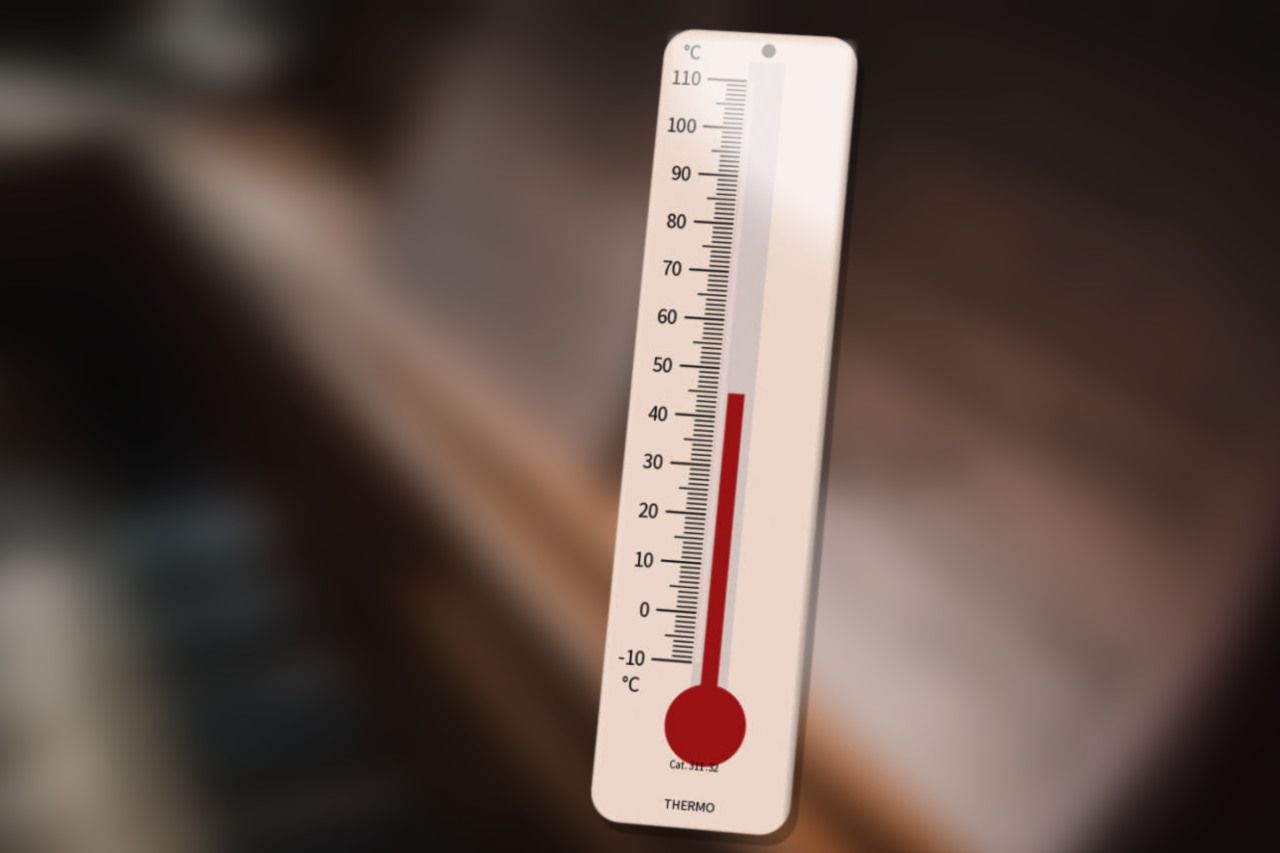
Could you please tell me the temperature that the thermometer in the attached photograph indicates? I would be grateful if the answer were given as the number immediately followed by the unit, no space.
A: 45°C
